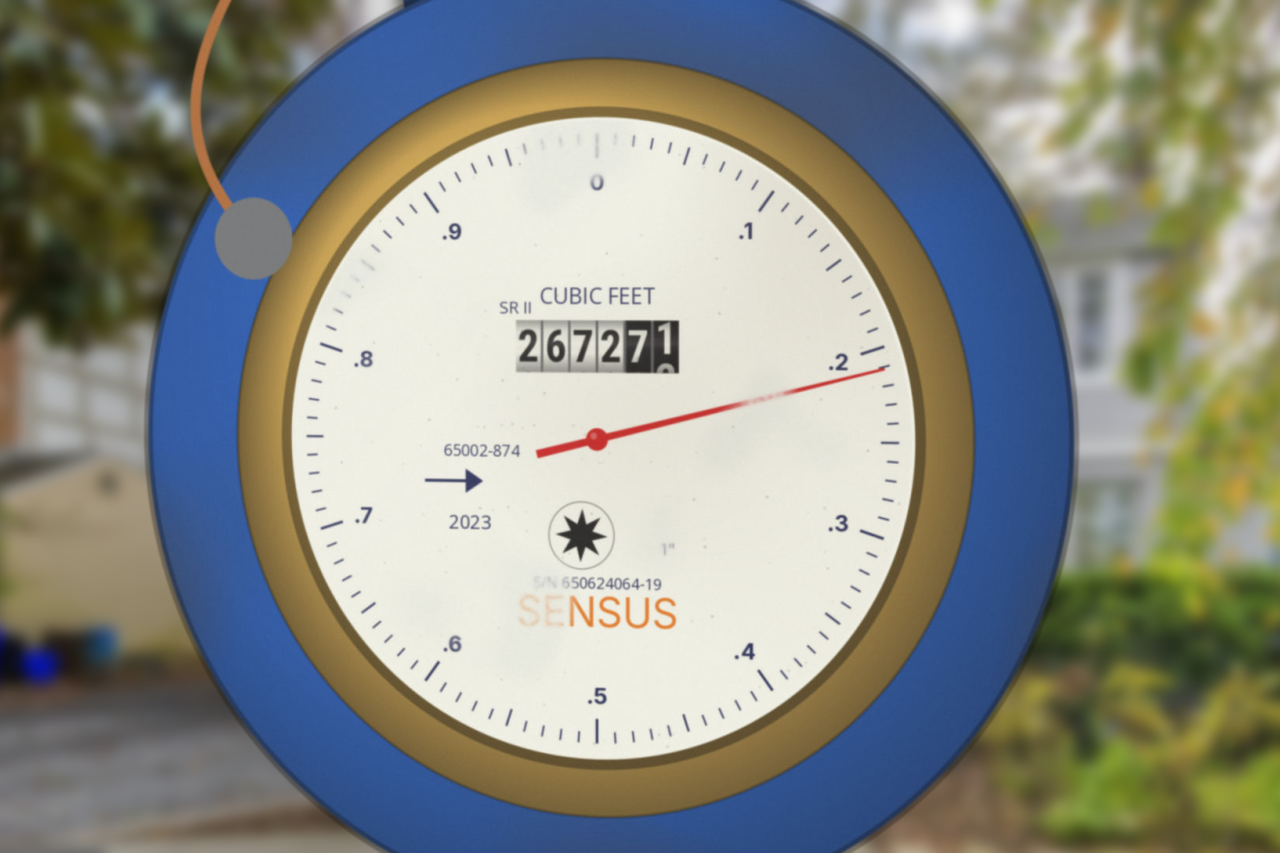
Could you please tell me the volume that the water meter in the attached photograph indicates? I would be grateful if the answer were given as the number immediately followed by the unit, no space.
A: 267271.21ft³
